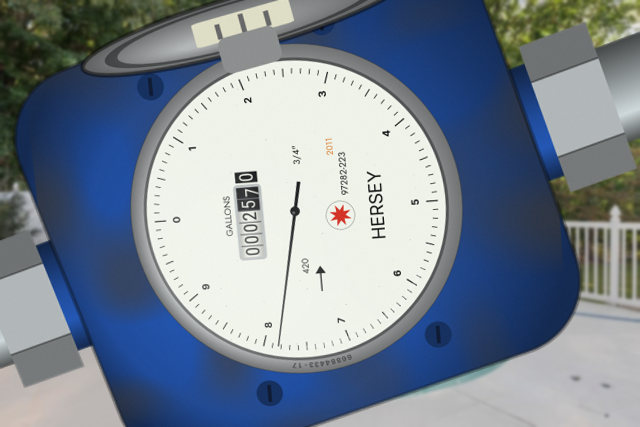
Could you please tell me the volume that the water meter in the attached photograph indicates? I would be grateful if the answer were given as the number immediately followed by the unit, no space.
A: 2567.8gal
